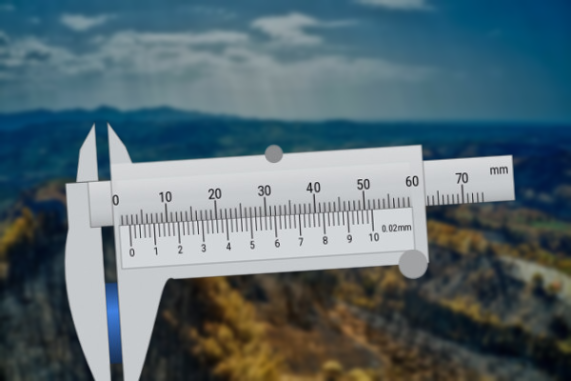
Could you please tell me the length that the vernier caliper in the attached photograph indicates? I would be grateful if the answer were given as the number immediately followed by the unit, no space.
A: 2.5mm
